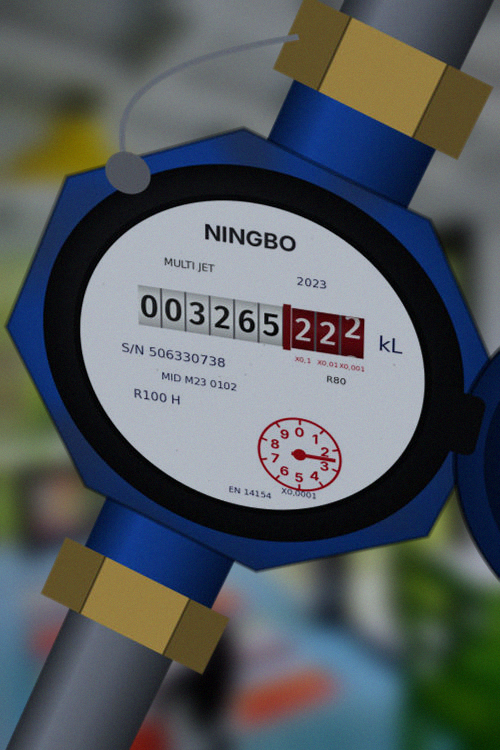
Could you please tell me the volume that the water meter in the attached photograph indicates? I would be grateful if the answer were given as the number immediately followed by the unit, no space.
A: 3265.2222kL
